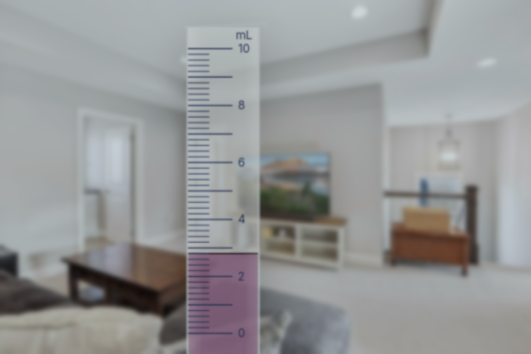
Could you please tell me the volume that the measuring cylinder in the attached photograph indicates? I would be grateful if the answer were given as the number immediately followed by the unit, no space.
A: 2.8mL
